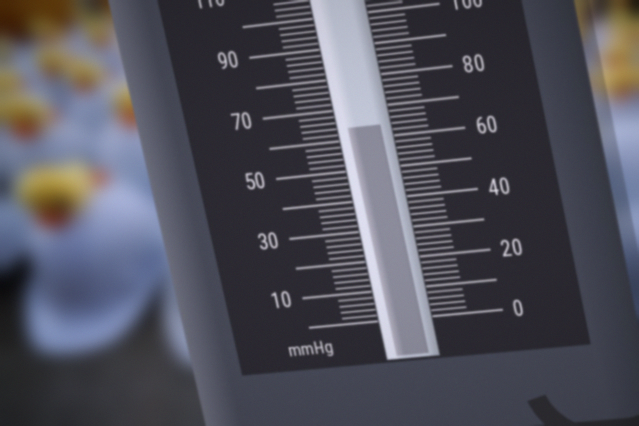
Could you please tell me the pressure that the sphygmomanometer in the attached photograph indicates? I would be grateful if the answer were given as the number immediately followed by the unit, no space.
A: 64mmHg
